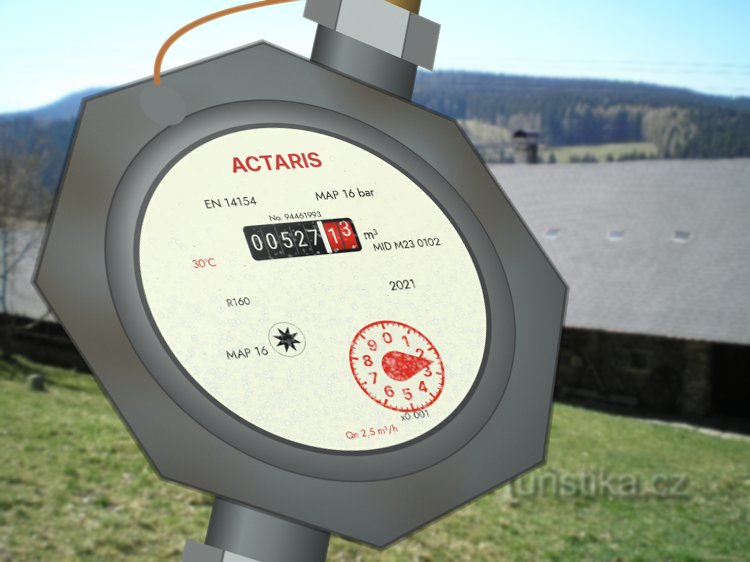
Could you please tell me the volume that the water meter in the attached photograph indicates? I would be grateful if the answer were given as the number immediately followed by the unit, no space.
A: 527.132m³
